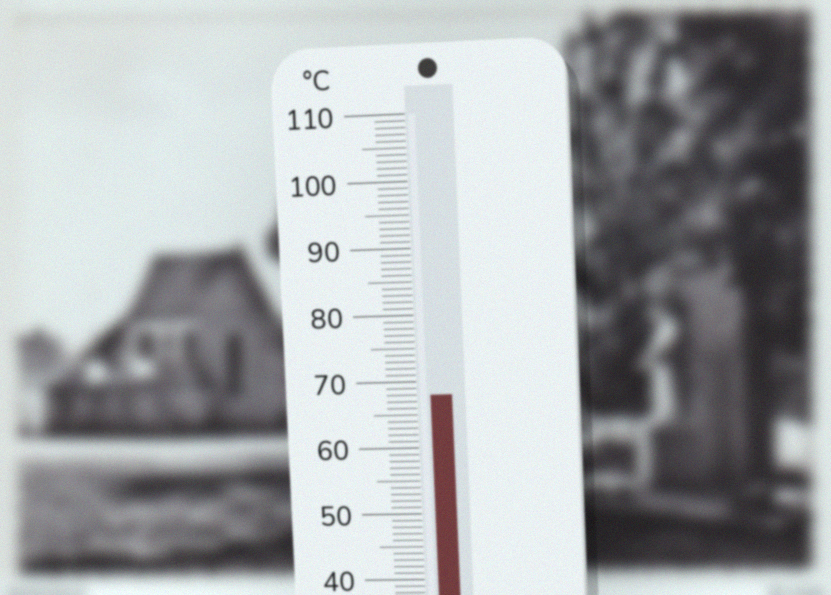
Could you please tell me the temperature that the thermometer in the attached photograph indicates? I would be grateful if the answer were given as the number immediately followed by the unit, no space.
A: 68°C
